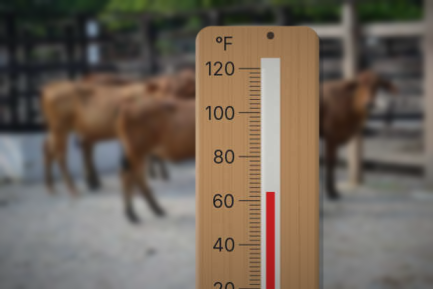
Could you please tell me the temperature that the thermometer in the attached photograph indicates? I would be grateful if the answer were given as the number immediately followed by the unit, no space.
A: 64°F
